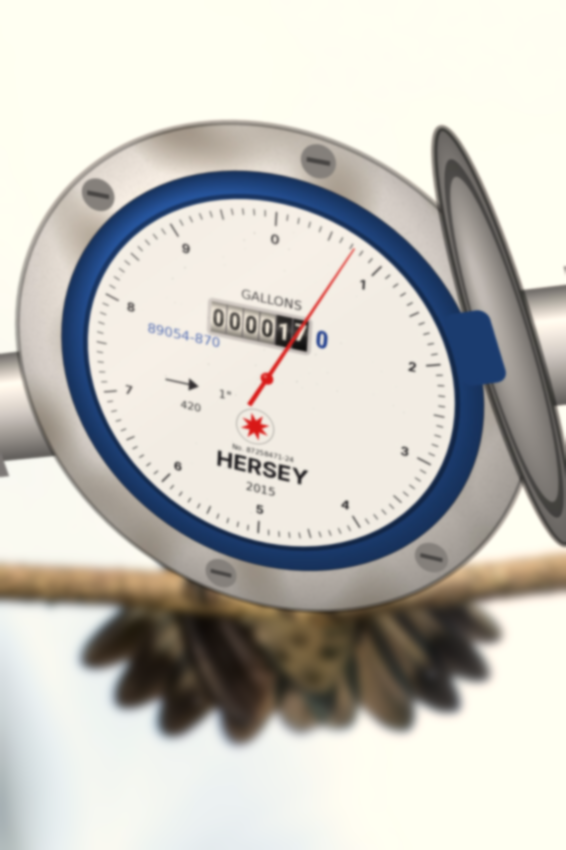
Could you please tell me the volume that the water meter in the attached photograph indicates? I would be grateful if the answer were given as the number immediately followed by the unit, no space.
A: 170.7gal
